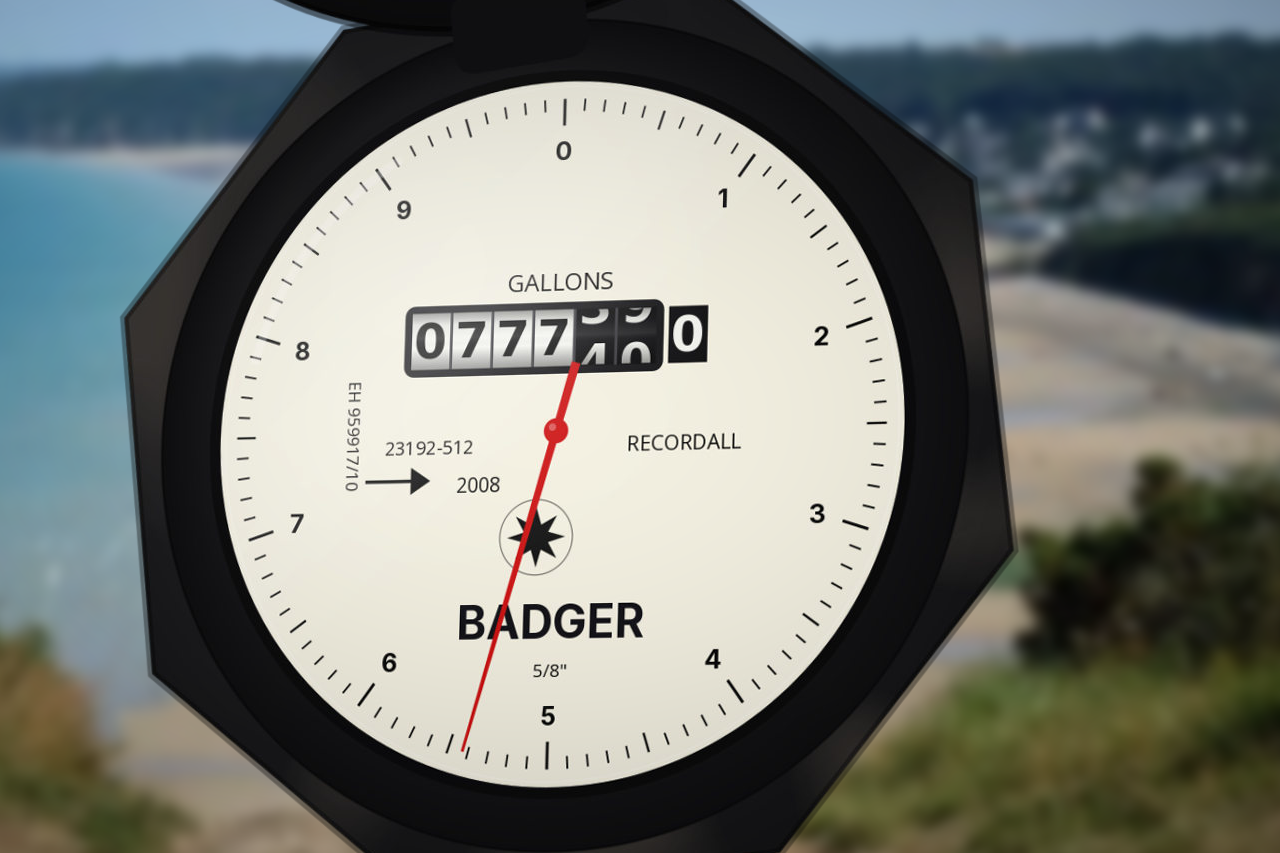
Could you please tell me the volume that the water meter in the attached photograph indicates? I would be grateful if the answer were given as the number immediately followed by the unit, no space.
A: 777395.4gal
